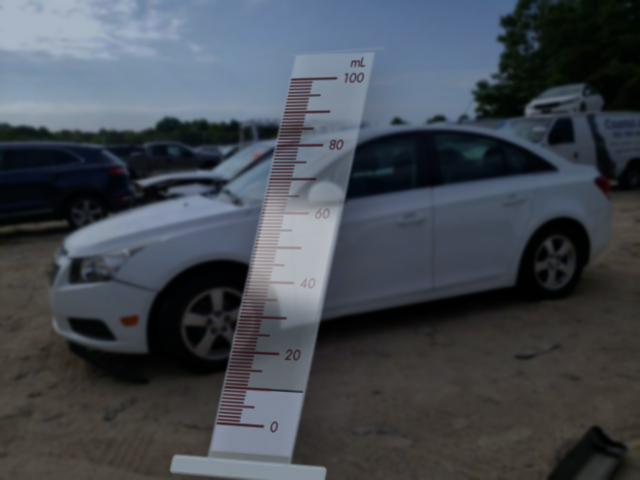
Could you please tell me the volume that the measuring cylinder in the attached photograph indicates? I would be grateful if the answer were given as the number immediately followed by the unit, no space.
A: 10mL
